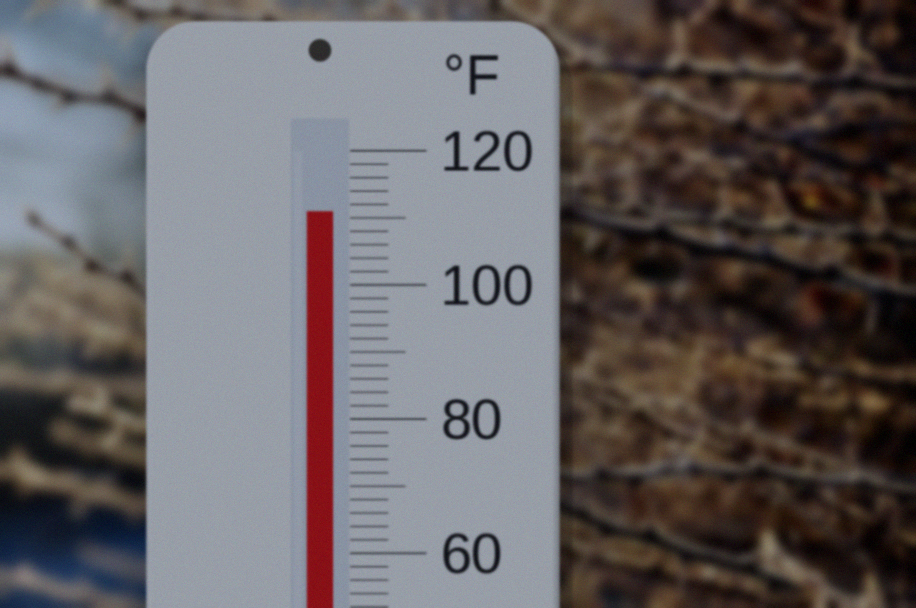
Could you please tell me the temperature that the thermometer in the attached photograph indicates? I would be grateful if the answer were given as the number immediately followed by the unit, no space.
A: 111°F
